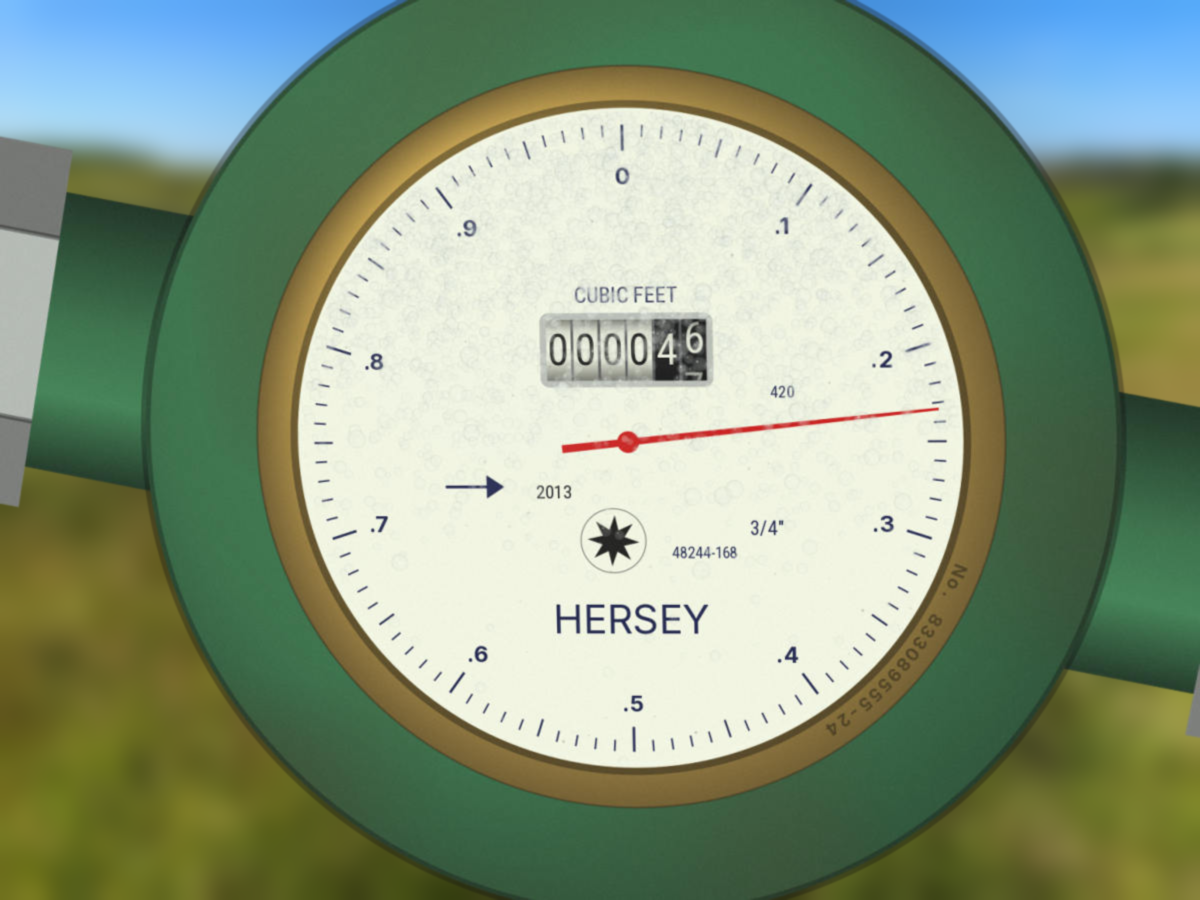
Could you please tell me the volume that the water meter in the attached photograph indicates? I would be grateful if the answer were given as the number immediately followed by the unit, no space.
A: 46.23ft³
